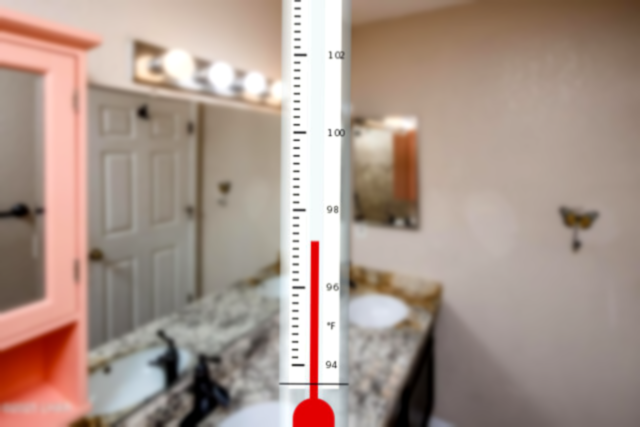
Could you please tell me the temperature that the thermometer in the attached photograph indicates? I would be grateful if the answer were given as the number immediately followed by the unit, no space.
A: 97.2°F
